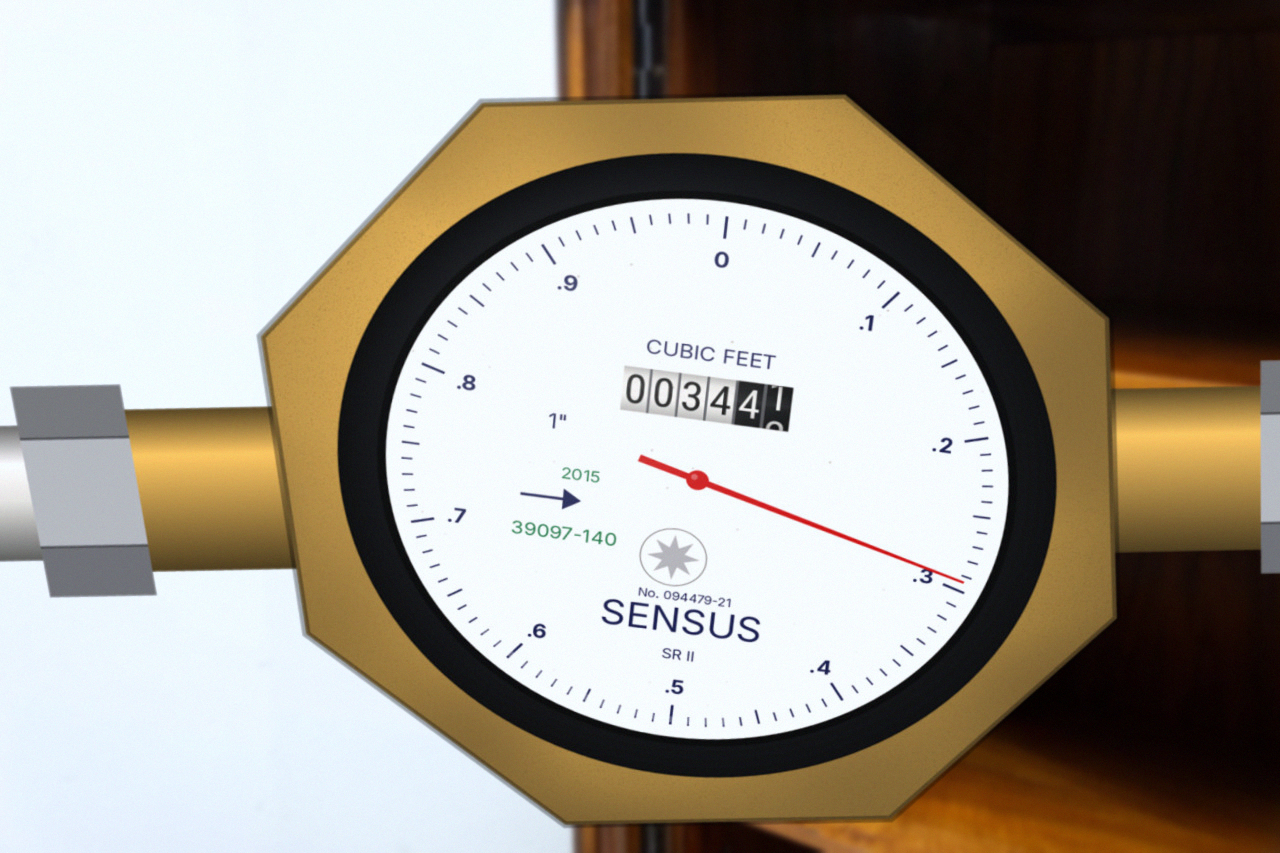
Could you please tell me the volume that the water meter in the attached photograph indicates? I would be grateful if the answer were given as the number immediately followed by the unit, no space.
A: 3441.29ft³
